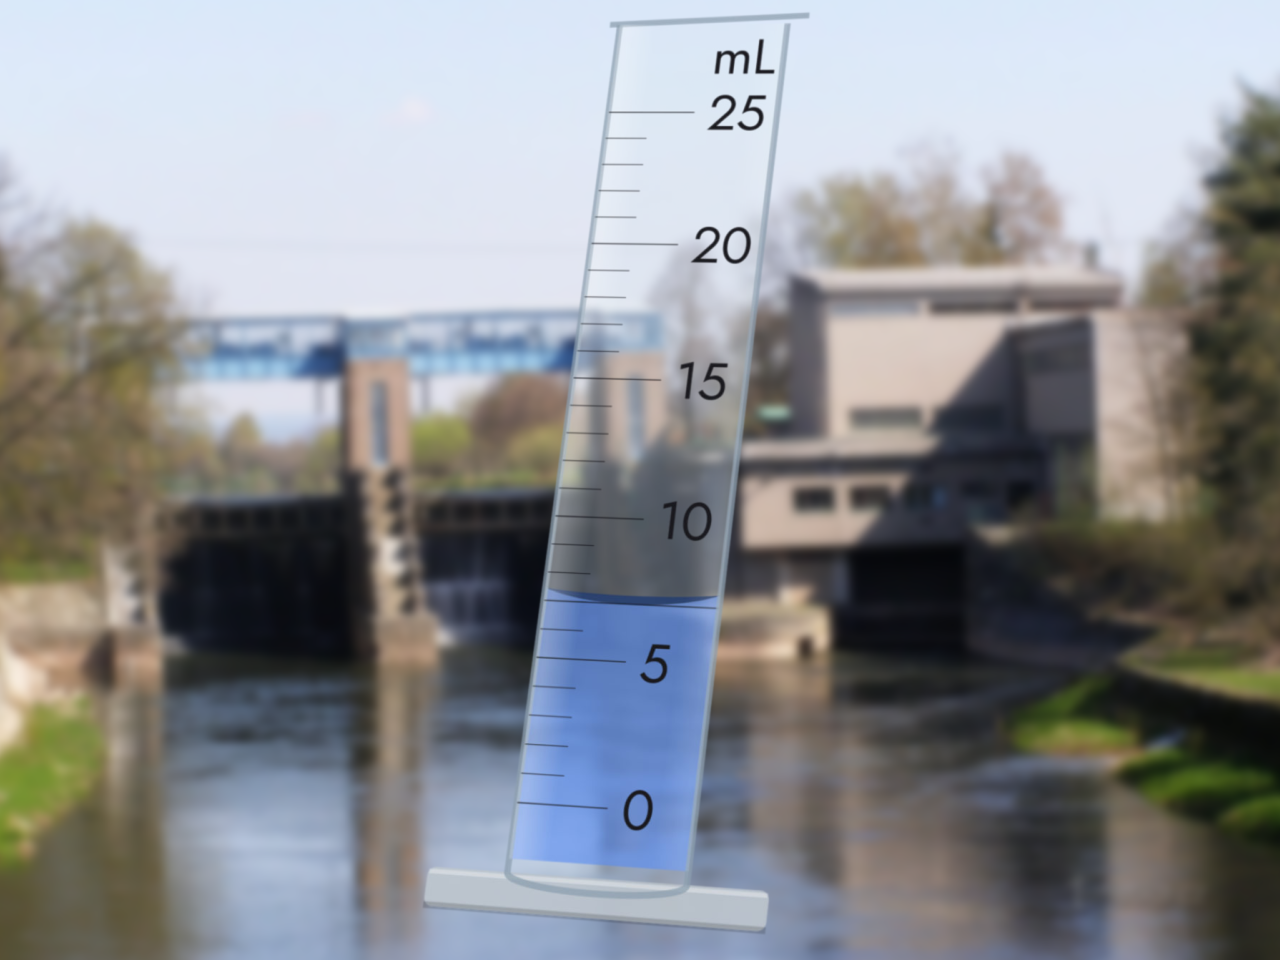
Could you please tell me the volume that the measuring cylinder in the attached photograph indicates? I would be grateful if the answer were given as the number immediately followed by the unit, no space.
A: 7mL
